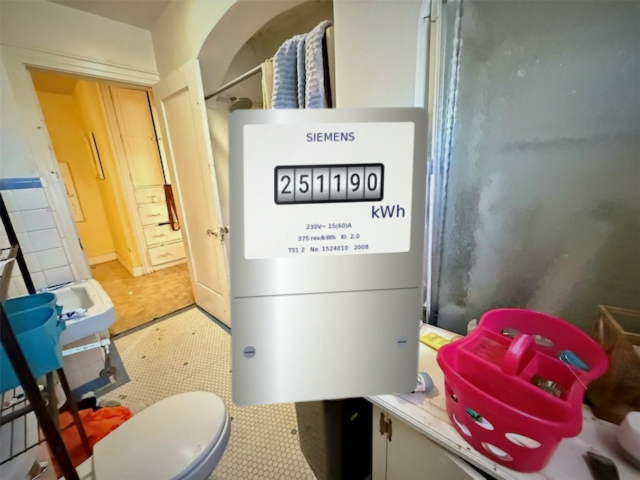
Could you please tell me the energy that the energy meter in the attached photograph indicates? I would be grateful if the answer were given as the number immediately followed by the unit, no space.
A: 251190kWh
